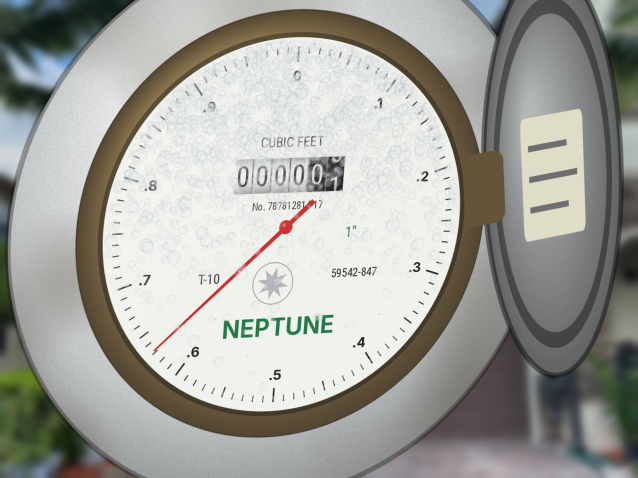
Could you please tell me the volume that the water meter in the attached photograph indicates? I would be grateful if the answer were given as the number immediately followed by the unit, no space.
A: 0.63ft³
